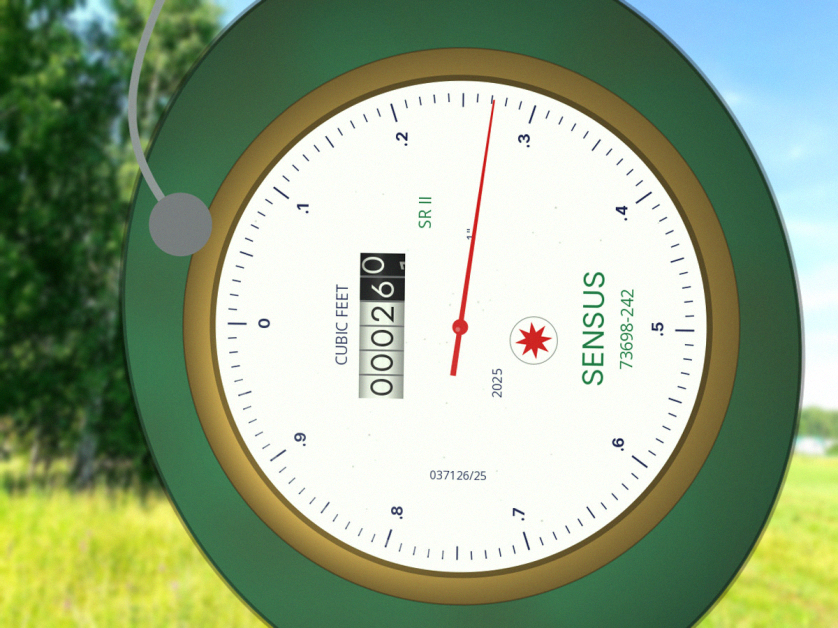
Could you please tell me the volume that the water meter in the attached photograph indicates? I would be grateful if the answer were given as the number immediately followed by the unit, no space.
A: 260.27ft³
